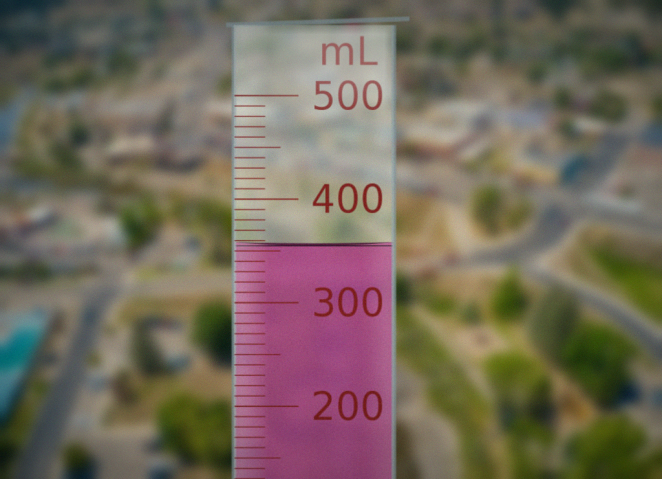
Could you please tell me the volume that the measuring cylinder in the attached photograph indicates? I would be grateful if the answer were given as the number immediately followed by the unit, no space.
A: 355mL
